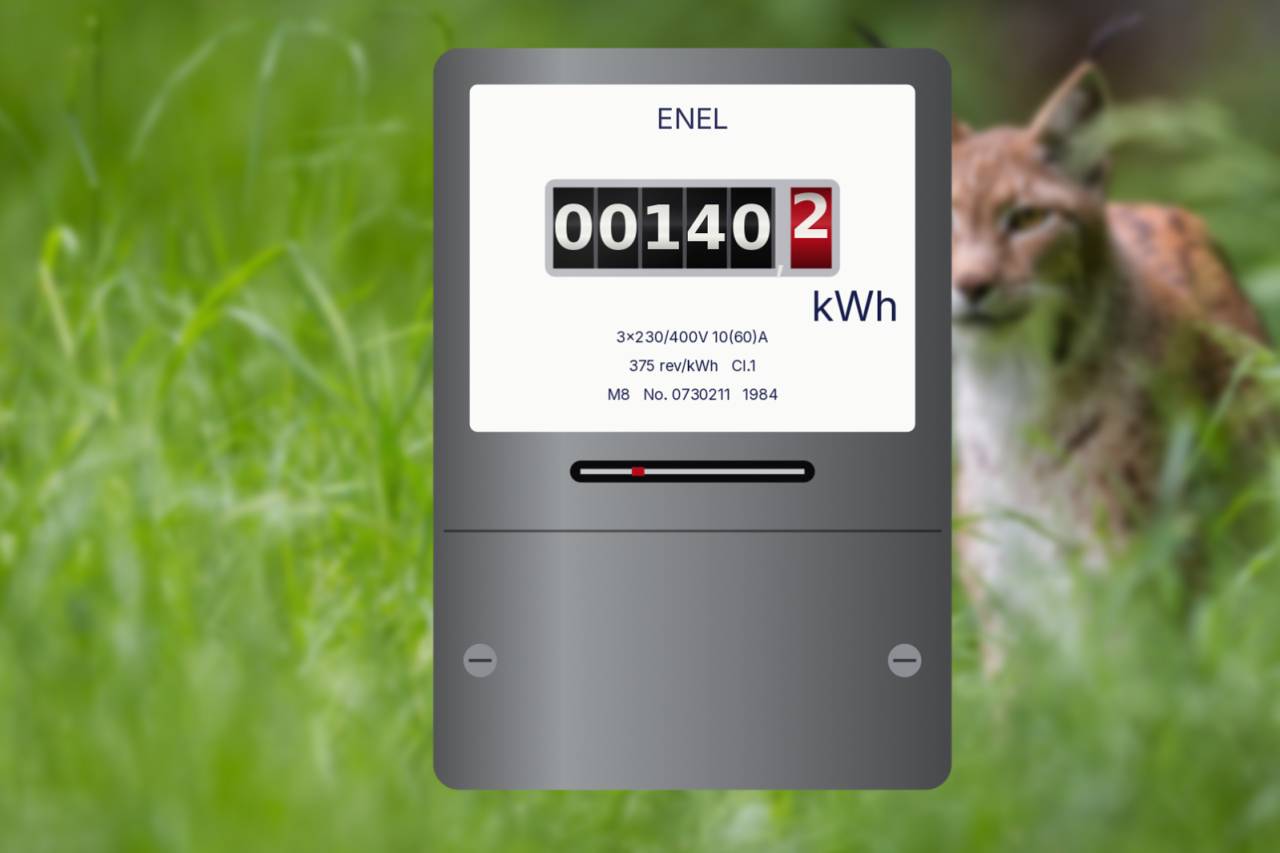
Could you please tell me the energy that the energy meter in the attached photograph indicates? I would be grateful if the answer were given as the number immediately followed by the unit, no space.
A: 140.2kWh
